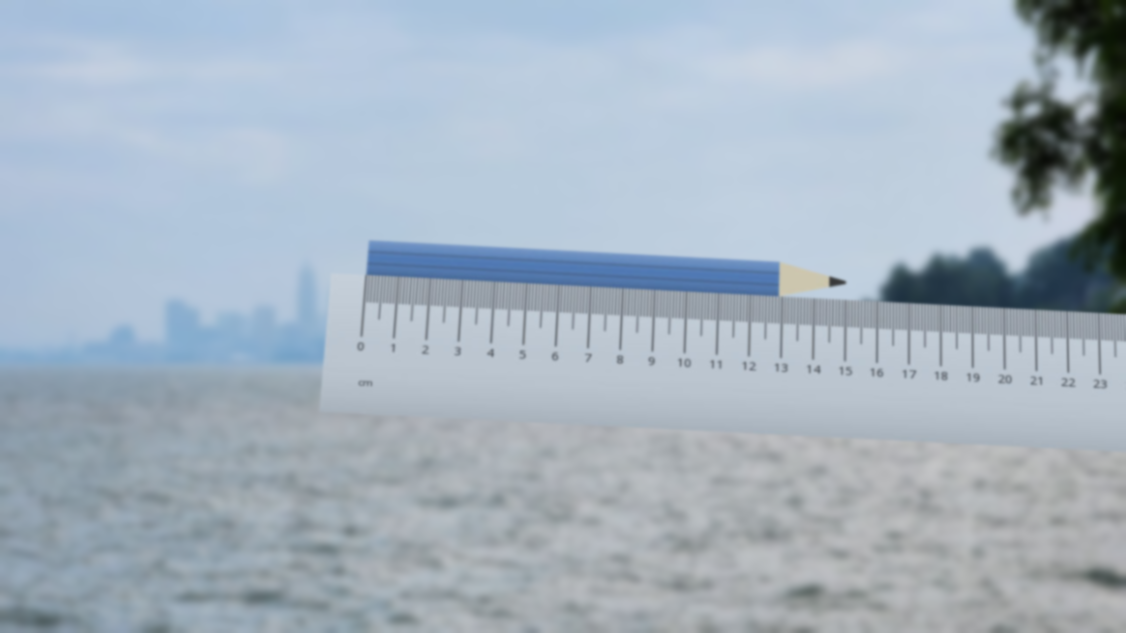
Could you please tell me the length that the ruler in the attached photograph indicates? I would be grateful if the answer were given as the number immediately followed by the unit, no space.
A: 15cm
